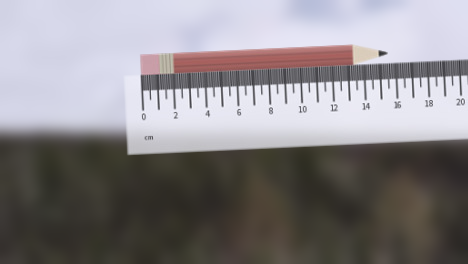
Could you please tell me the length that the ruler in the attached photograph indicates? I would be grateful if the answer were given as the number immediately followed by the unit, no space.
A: 15.5cm
